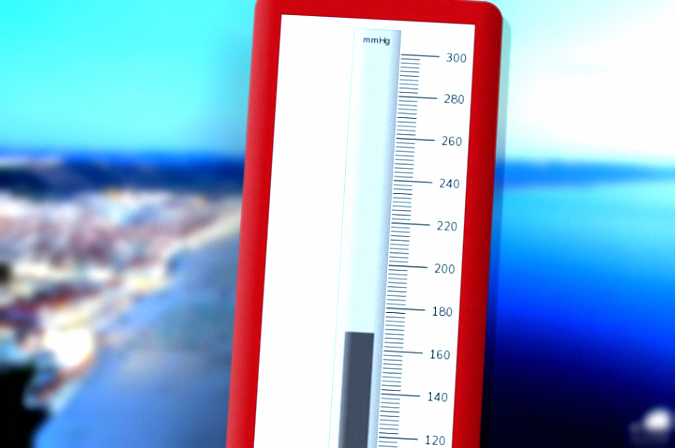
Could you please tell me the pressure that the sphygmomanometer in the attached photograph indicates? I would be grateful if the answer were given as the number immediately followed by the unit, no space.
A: 168mmHg
